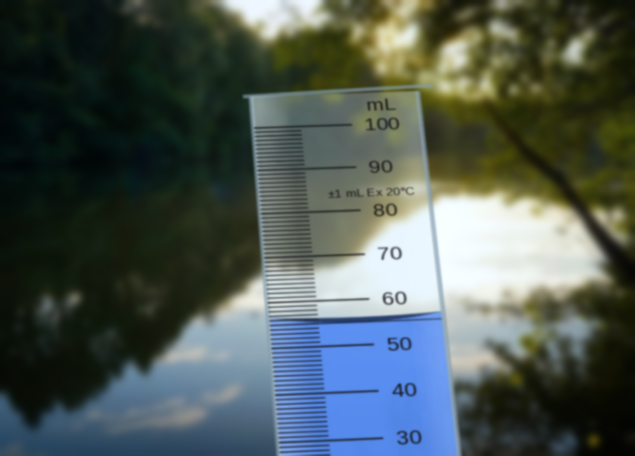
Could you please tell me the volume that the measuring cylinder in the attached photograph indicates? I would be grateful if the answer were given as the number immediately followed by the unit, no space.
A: 55mL
